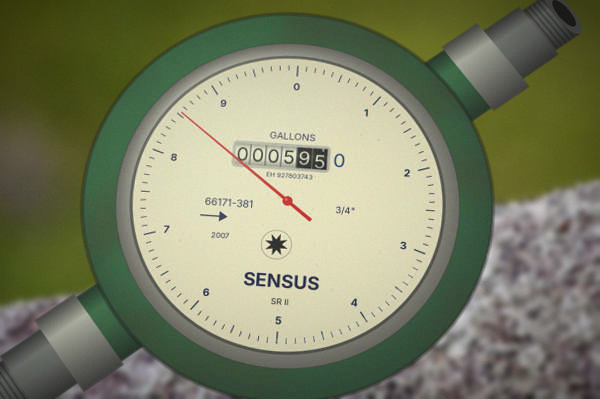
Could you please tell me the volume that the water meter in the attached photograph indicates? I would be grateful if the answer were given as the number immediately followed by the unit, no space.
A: 5948.5gal
